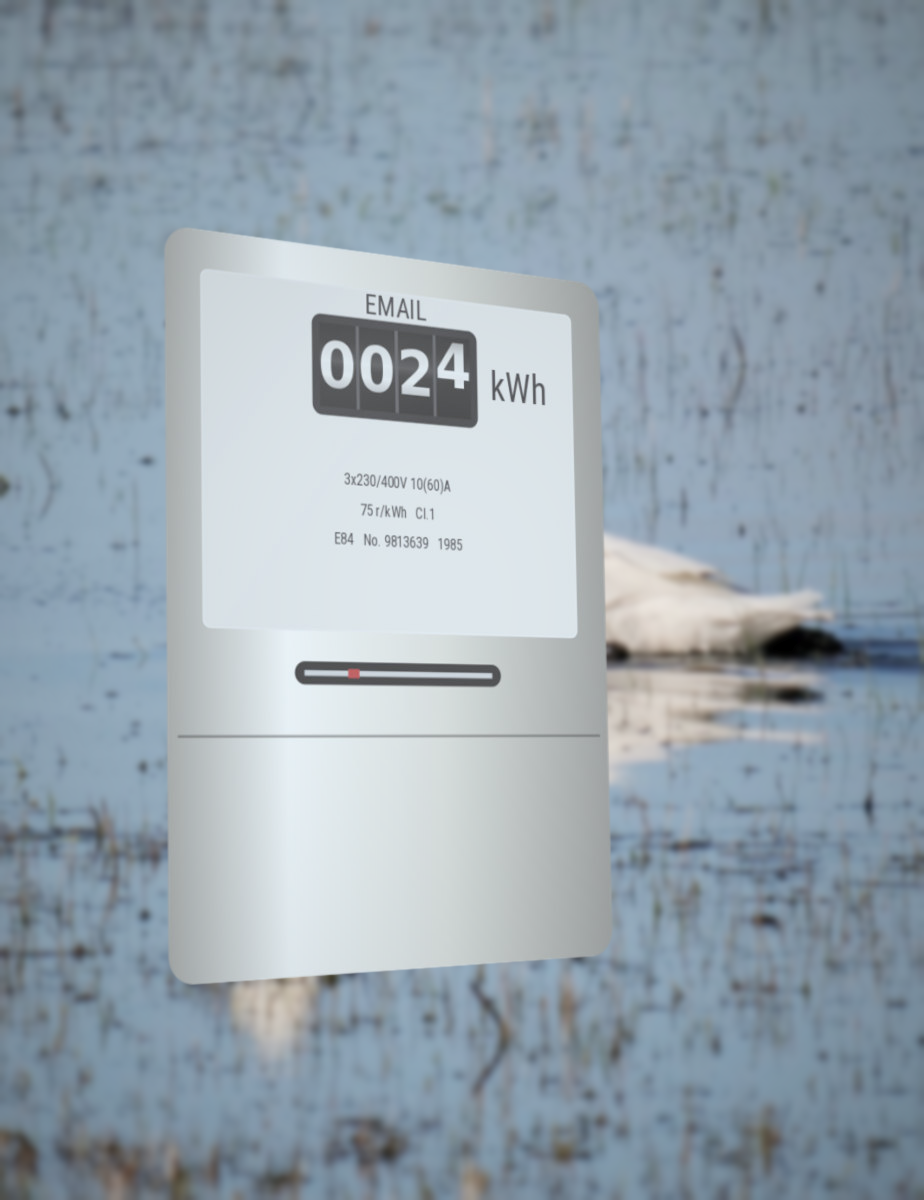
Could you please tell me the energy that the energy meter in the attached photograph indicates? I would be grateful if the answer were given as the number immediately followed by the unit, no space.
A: 24kWh
